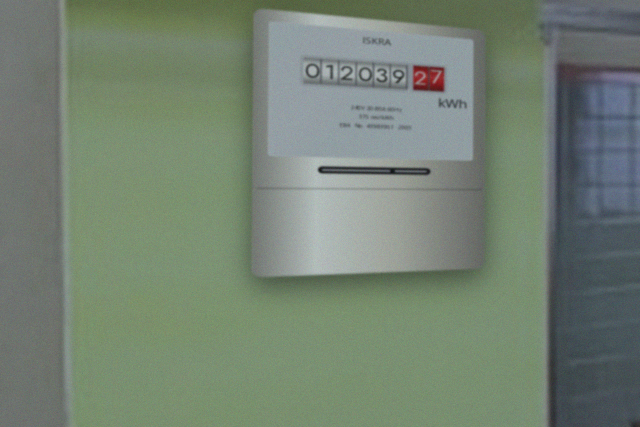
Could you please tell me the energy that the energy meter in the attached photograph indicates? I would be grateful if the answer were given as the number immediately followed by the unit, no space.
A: 12039.27kWh
